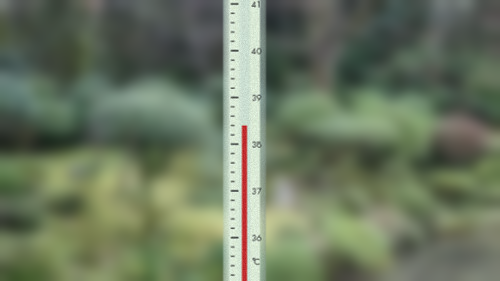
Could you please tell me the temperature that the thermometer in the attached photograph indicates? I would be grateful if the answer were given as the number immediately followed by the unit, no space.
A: 38.4°C
